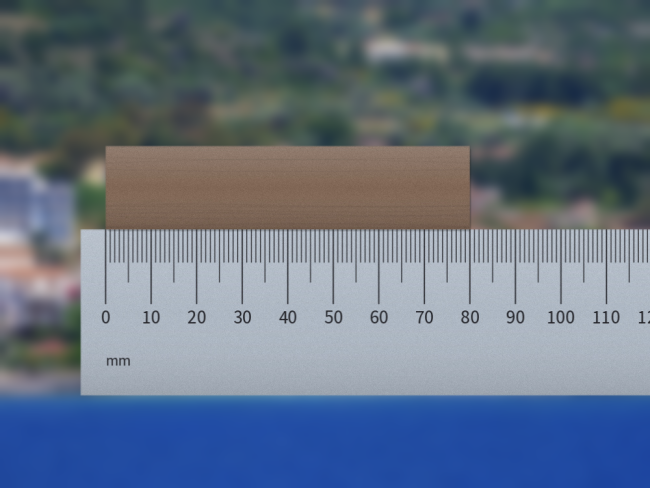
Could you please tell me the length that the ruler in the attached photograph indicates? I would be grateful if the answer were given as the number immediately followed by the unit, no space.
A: 80mm
